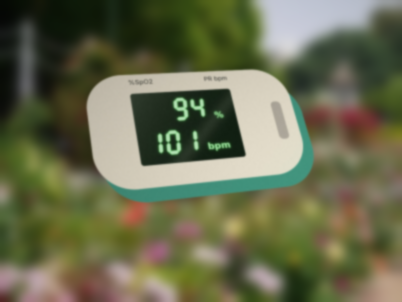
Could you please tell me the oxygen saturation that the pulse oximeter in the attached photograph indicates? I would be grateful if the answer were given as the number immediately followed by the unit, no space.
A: 94%
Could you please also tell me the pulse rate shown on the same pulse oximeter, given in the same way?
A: 101bpm
